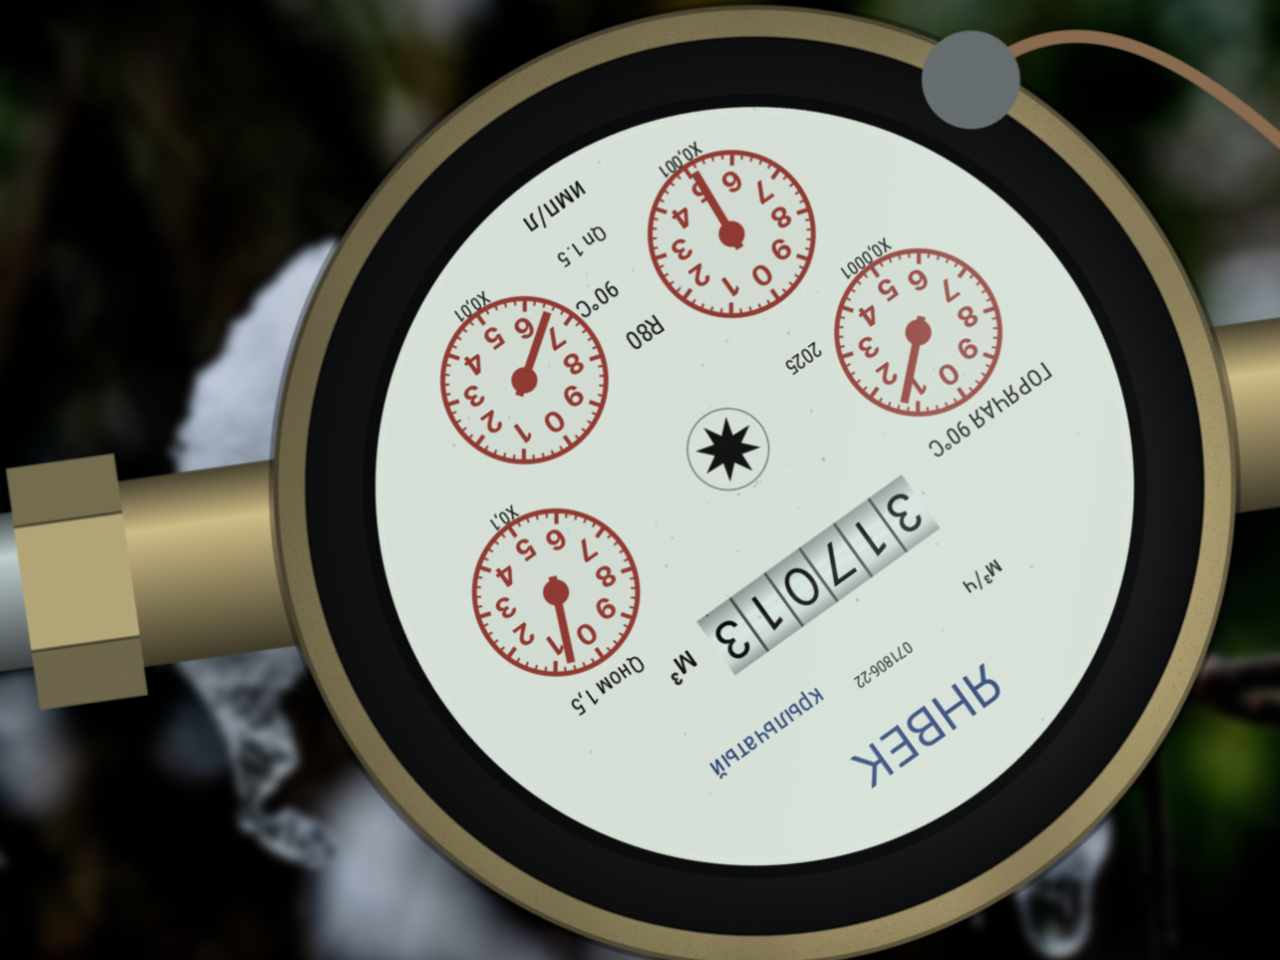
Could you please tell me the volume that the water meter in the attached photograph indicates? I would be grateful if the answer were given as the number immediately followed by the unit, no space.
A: 317013.0651m³
